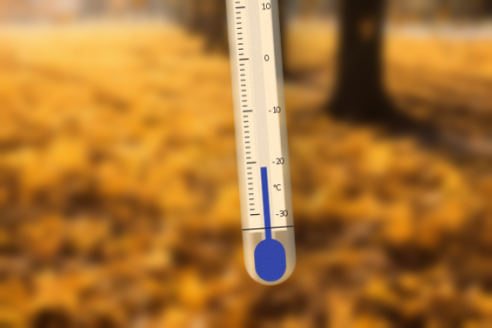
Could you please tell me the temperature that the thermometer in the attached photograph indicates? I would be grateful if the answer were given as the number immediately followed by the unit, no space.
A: -21°C
